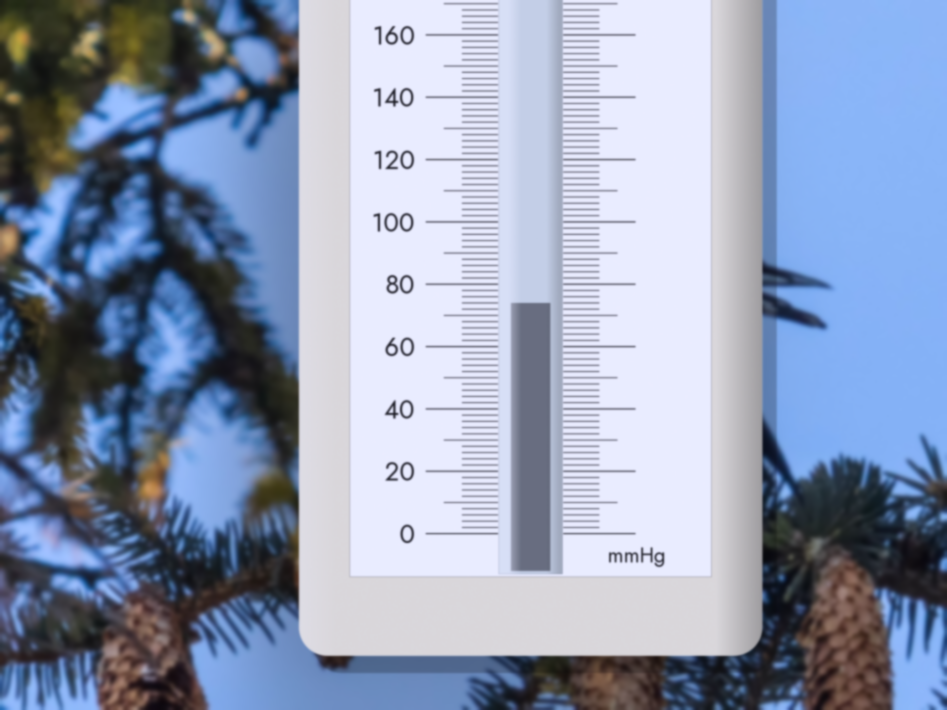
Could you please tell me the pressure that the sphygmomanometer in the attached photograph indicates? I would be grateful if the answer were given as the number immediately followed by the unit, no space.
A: 74mmHg
